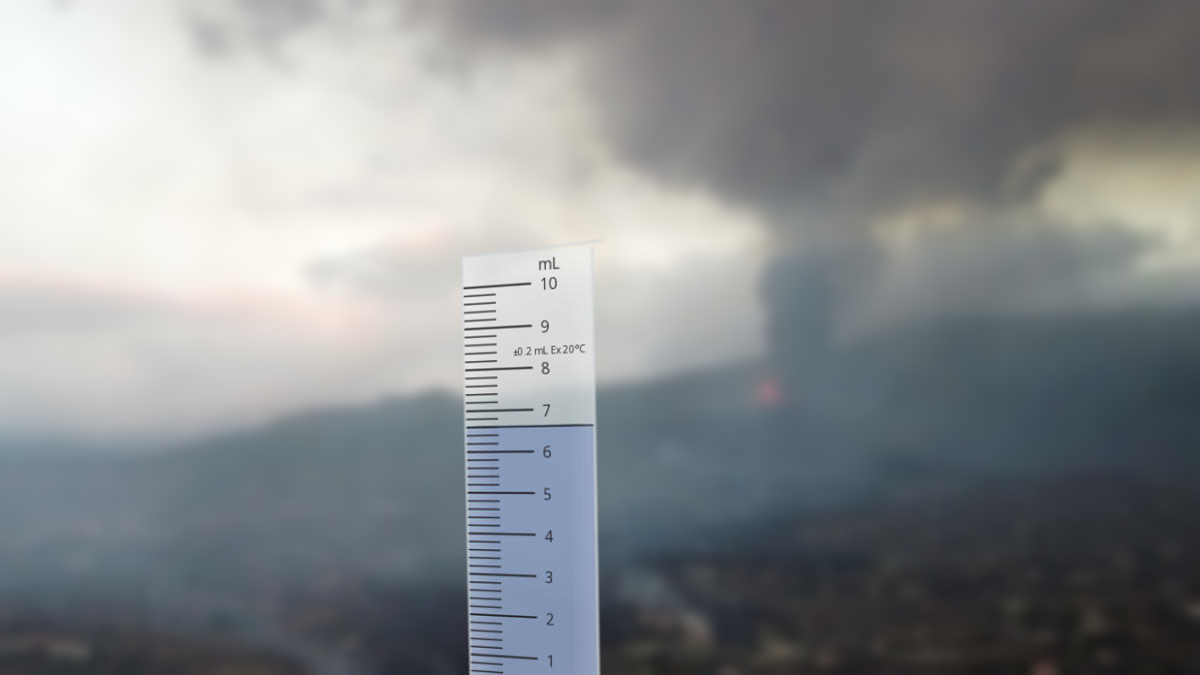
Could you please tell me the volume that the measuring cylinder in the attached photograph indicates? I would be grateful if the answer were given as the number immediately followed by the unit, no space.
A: 6.6mL
